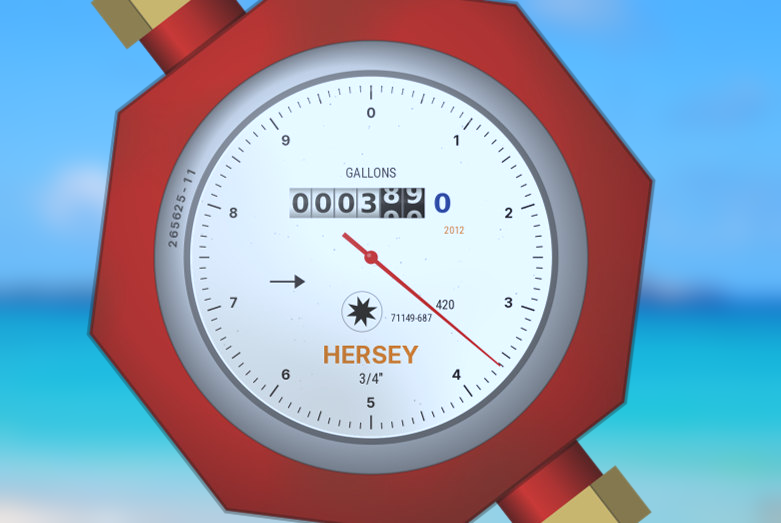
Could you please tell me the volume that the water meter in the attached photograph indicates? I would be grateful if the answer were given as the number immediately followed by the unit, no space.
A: 3893.6gal
